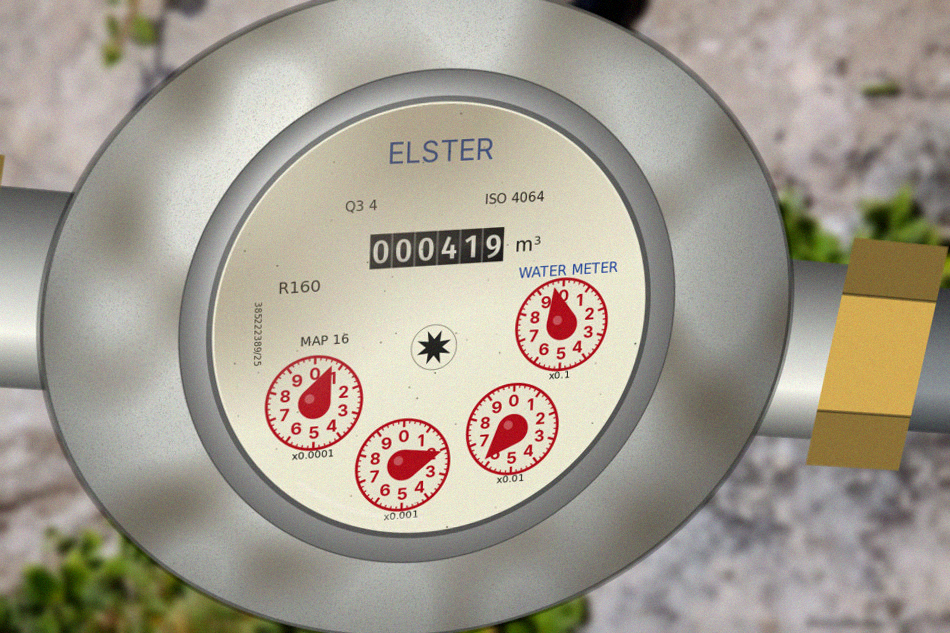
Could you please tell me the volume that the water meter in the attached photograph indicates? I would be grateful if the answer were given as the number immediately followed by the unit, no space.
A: 418.9620m³
